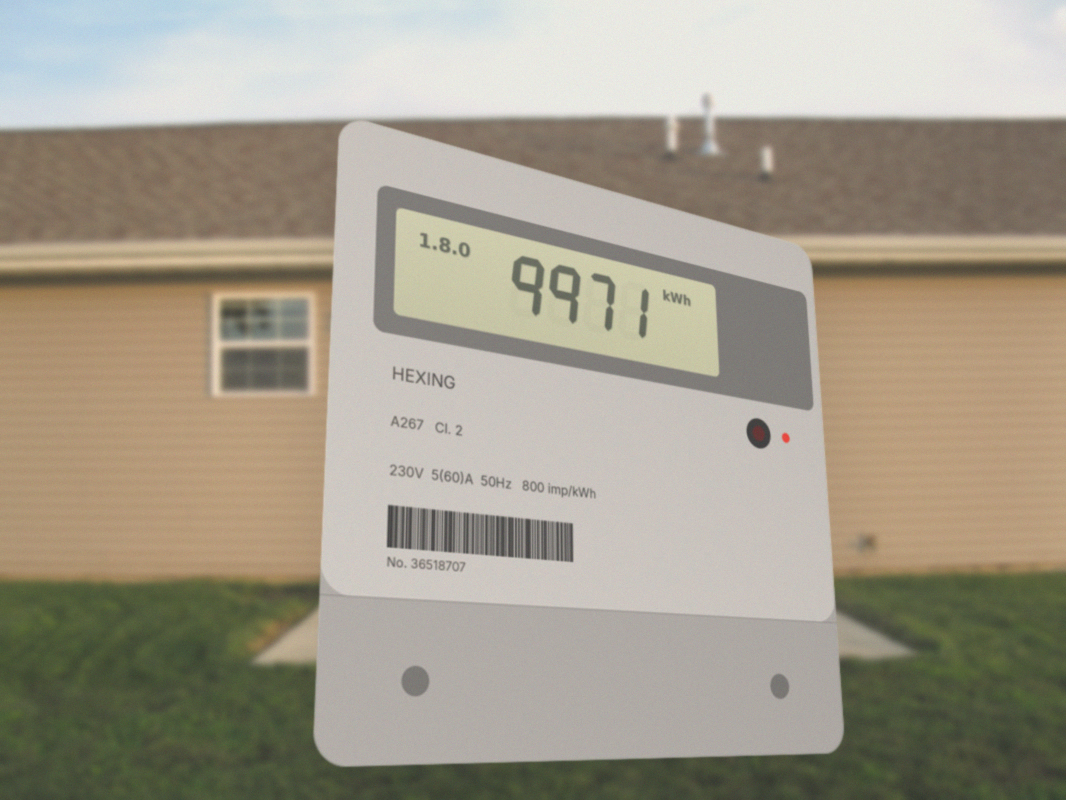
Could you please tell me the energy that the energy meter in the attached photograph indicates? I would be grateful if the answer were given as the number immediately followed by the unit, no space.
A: 9971kWh
